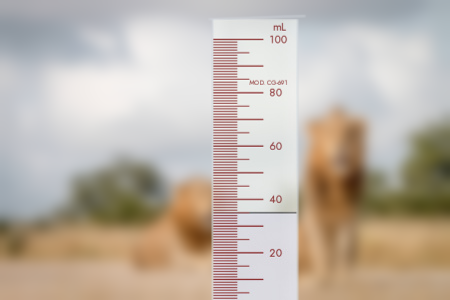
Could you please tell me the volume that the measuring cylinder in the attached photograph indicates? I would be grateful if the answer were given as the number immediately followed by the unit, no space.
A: 35mL
